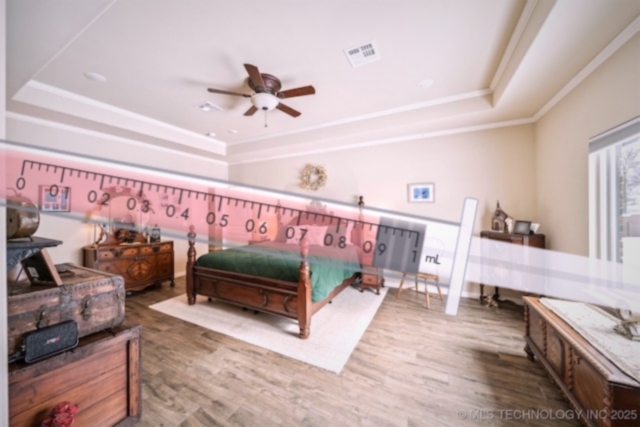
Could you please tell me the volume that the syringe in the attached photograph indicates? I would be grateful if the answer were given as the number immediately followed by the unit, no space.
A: 0.9mL
